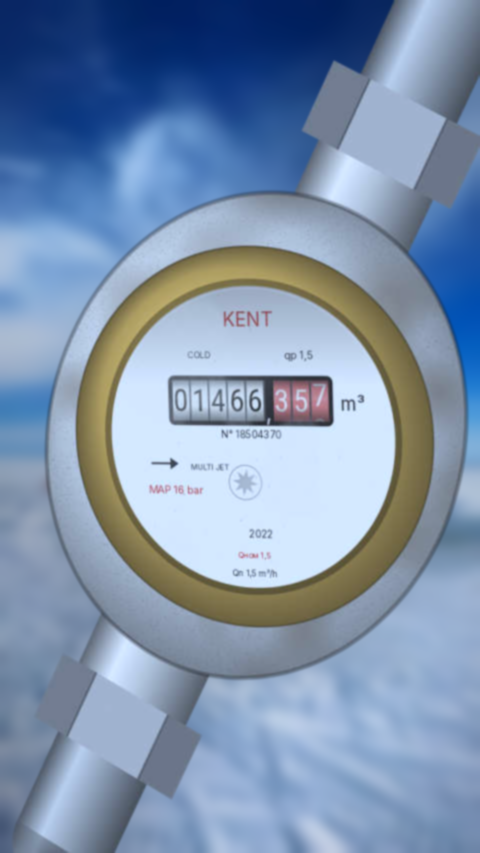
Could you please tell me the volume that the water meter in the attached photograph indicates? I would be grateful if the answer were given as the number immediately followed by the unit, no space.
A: 1466.357m³
